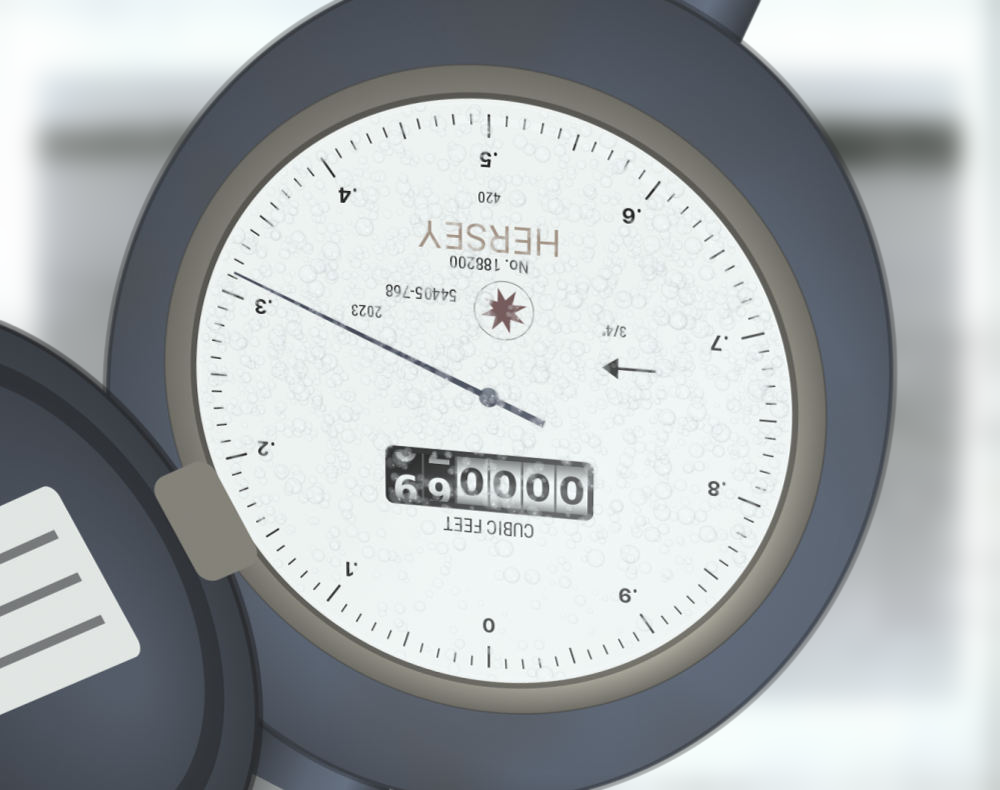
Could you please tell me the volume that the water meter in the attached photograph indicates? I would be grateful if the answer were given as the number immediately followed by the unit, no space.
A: 69.31ft³
